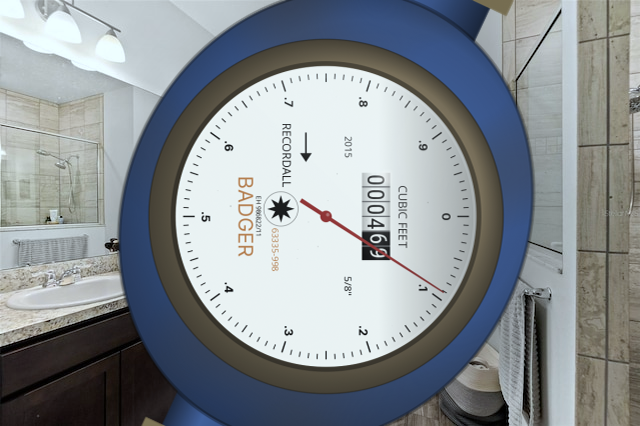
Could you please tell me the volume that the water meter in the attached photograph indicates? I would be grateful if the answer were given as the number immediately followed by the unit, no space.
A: 469.09ft³
